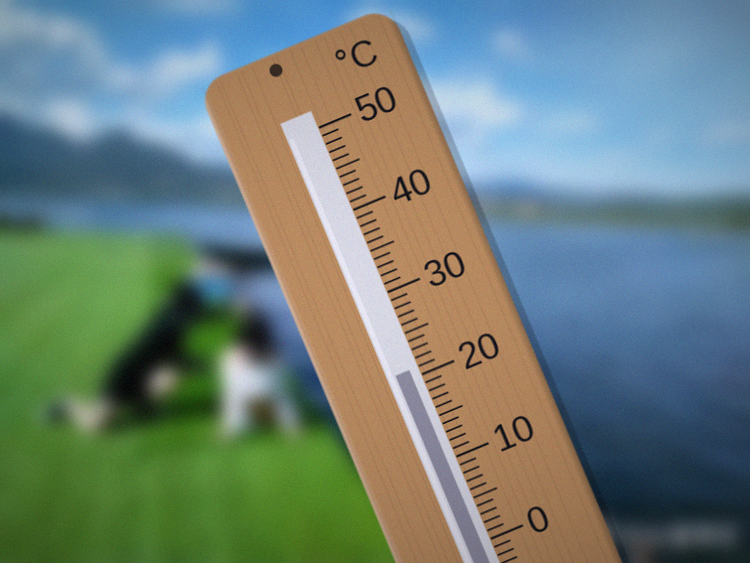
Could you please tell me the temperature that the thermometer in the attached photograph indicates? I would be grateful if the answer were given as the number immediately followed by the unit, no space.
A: 21°C
